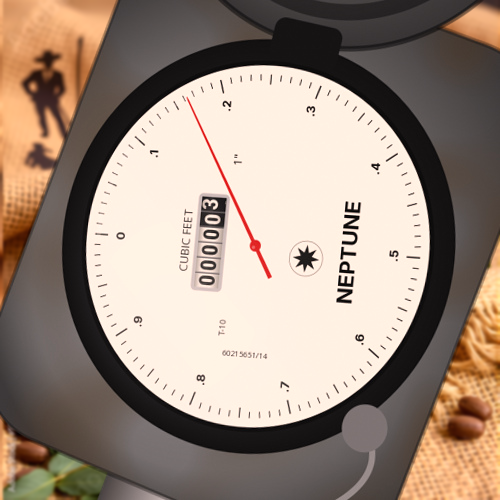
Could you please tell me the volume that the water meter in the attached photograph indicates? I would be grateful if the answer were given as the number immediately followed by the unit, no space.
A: 3.16ft³
